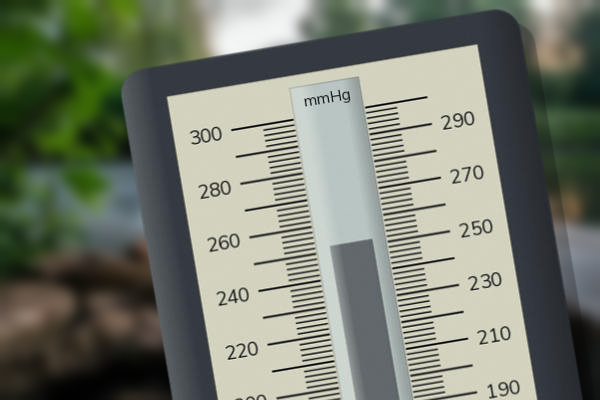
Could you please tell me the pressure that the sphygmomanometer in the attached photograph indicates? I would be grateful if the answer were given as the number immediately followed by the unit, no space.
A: 252mmHg
